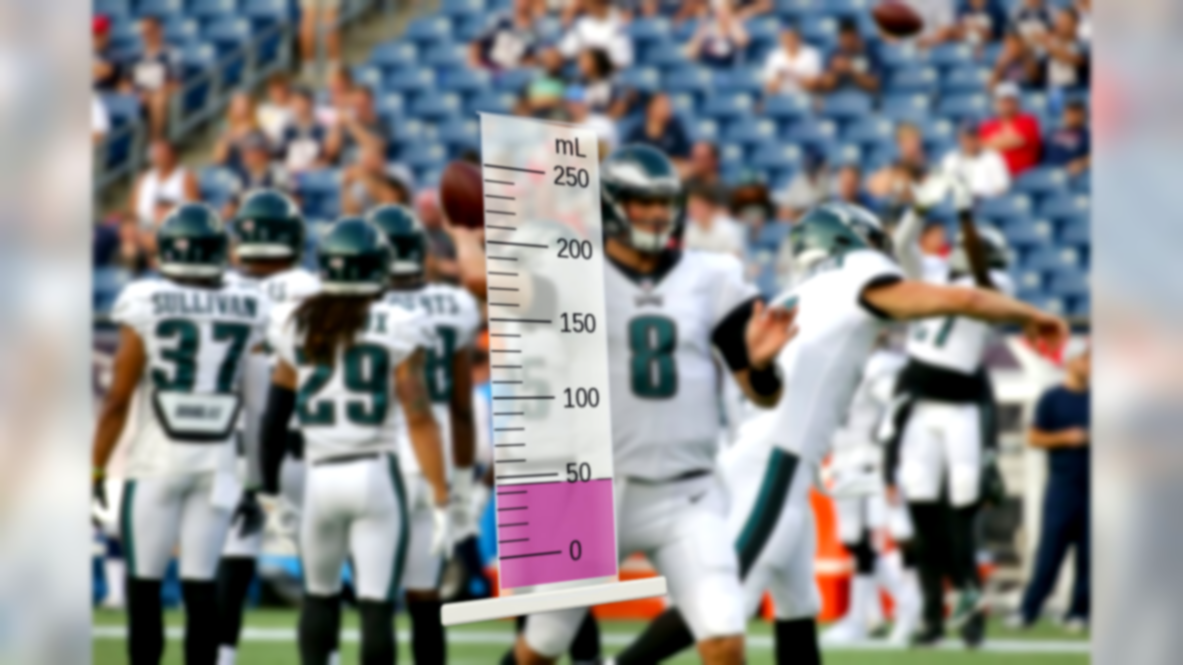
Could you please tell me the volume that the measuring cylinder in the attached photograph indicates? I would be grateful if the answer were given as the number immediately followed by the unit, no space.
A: 45mL
